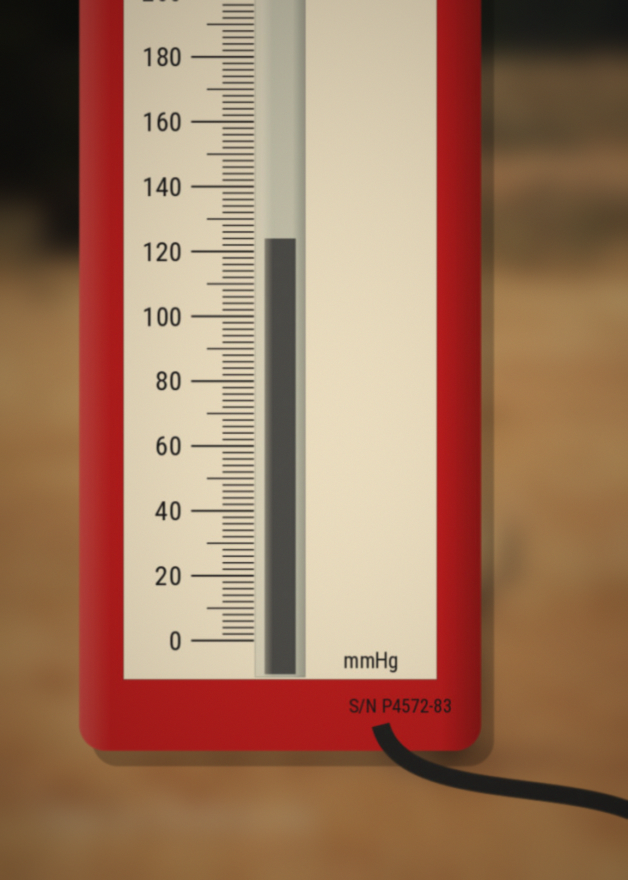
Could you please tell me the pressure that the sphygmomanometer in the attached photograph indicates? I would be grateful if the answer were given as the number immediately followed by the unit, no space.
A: 124mmHg
